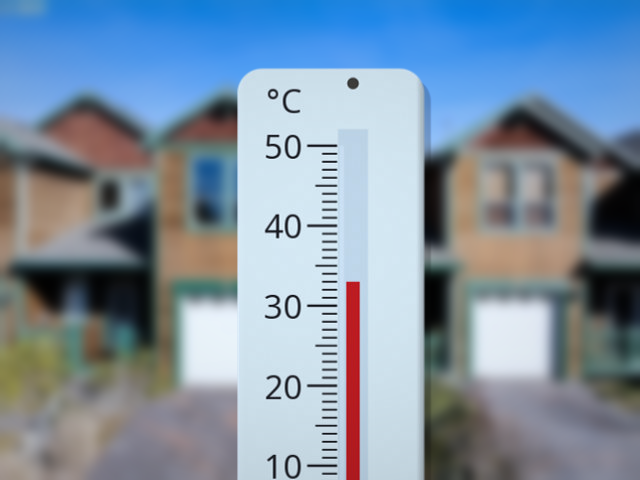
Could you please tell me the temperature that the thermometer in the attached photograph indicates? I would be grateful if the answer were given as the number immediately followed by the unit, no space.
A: 33°C
